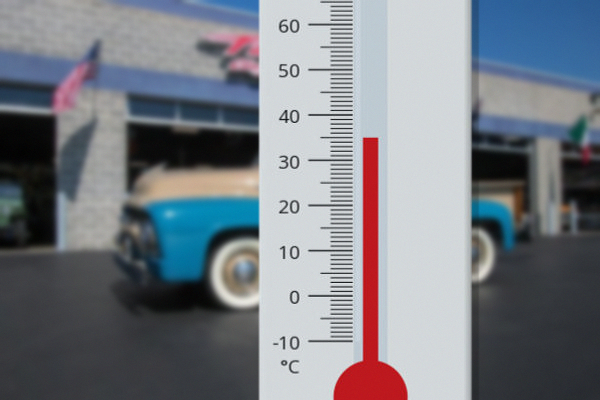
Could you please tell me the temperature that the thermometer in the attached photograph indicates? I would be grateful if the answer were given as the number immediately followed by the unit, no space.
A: 35°C
